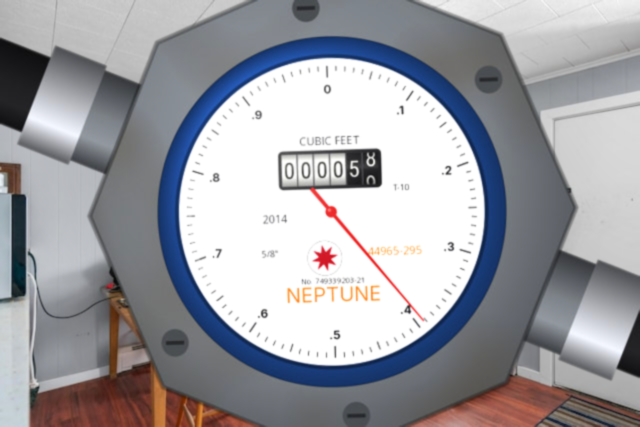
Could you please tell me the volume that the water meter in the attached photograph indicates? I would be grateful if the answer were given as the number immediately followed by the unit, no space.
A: 58.39ft³
